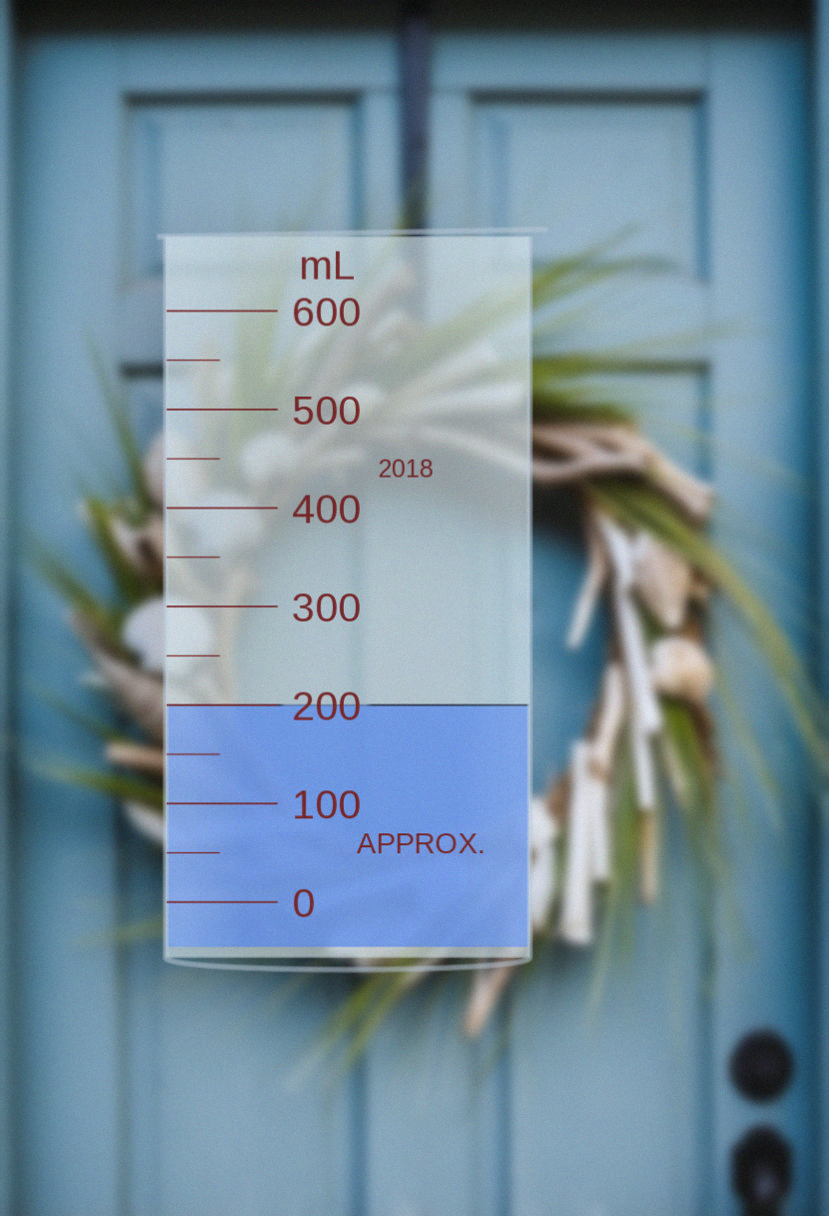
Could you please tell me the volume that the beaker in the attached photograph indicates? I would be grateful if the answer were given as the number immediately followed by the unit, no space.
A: 200mL
